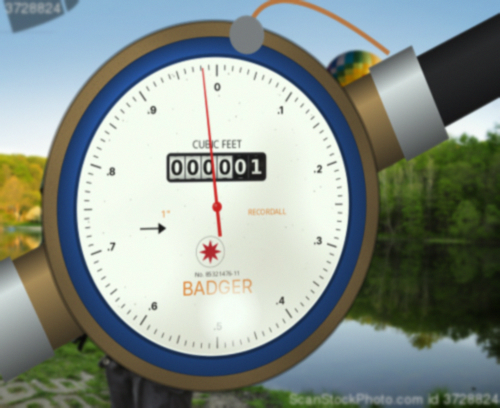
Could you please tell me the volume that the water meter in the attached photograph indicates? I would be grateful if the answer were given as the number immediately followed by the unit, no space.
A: 0.98ft³
